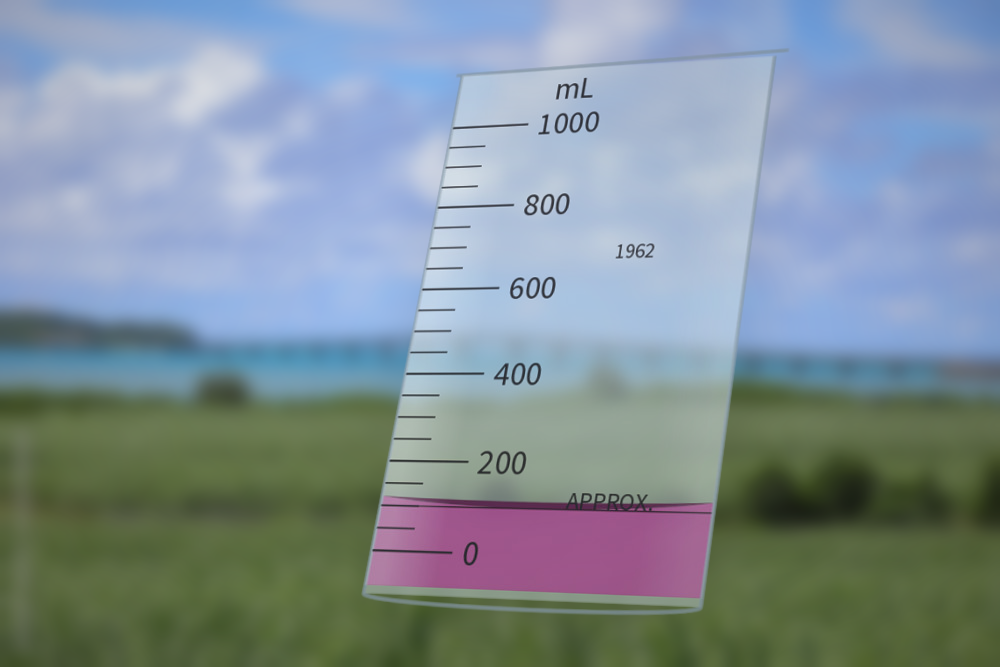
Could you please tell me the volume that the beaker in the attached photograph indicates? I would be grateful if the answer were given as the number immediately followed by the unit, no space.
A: 100mL
